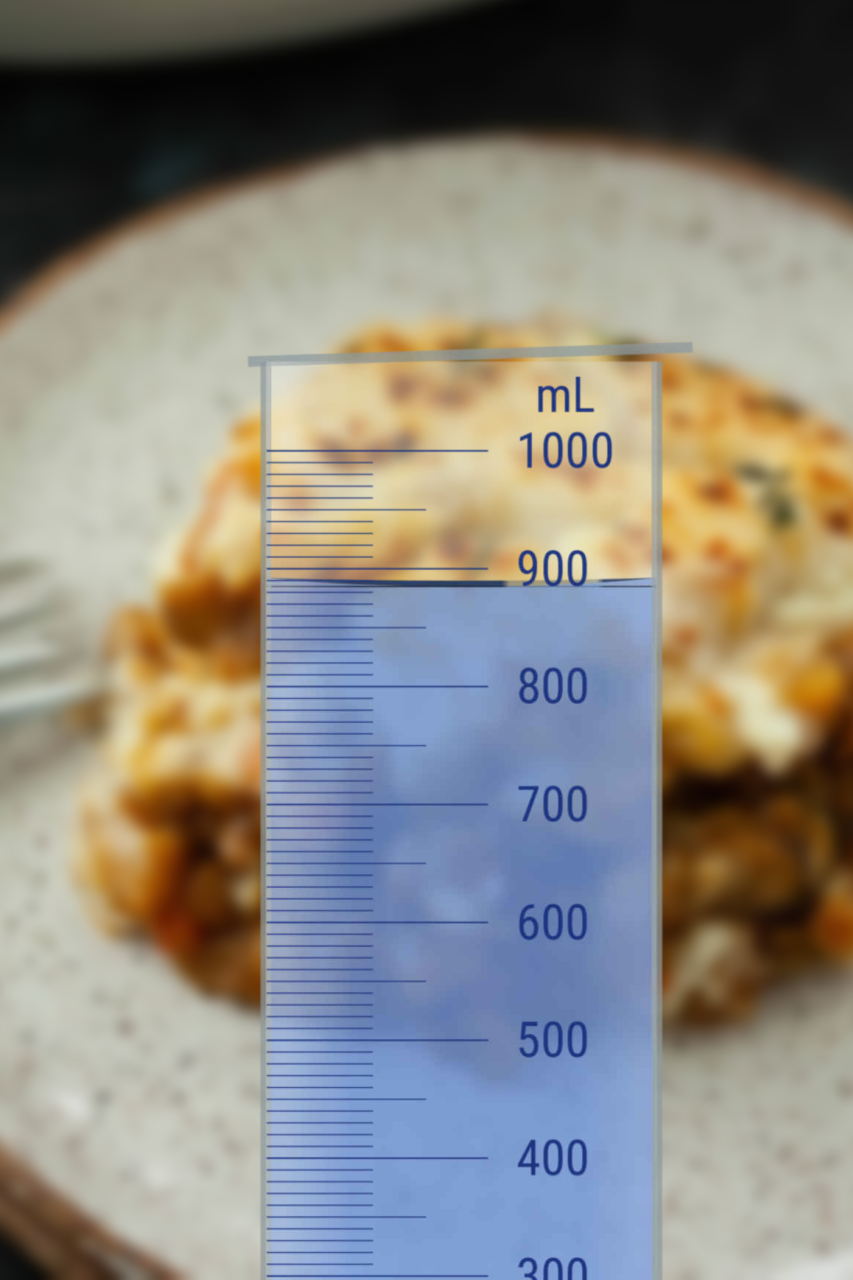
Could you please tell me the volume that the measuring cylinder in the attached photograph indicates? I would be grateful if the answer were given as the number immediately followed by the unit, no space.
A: 885mL
